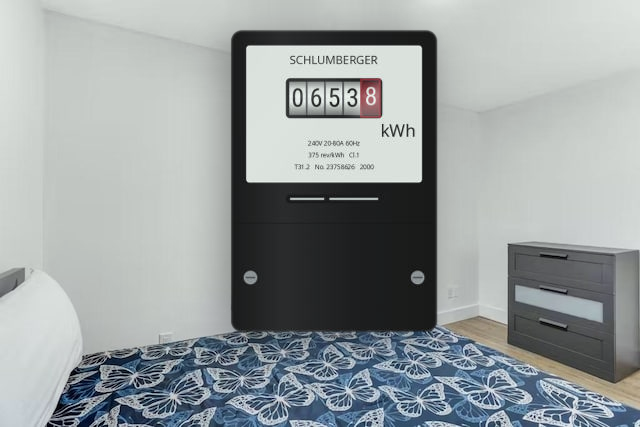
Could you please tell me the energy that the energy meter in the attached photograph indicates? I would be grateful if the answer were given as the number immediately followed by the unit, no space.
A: 653.8kWh
